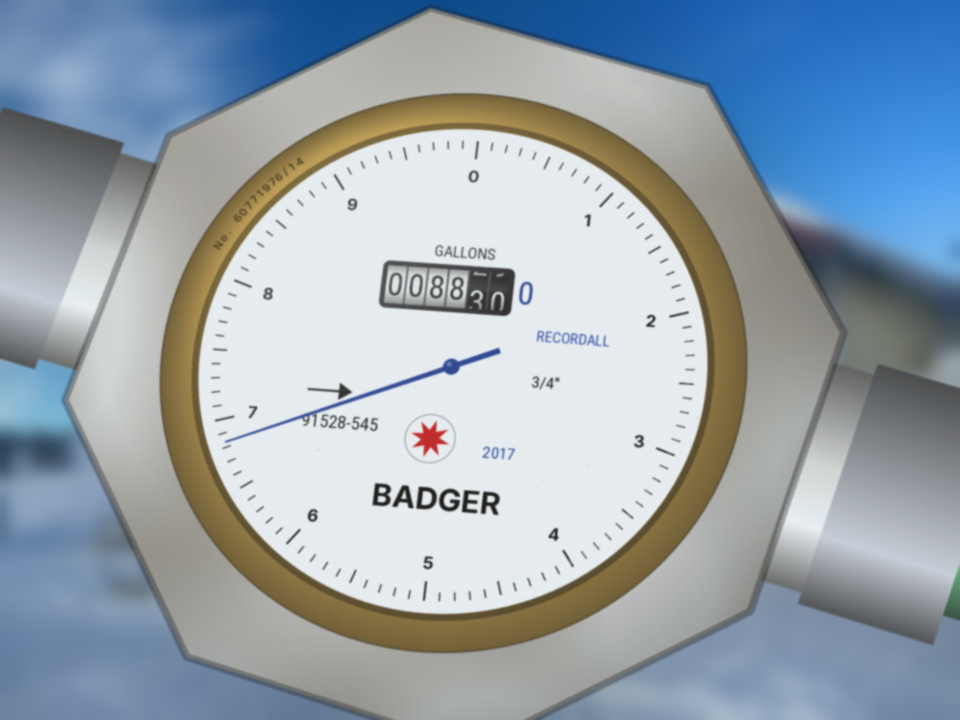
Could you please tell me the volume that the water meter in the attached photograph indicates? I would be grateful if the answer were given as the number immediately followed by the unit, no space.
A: 88296.8gal
